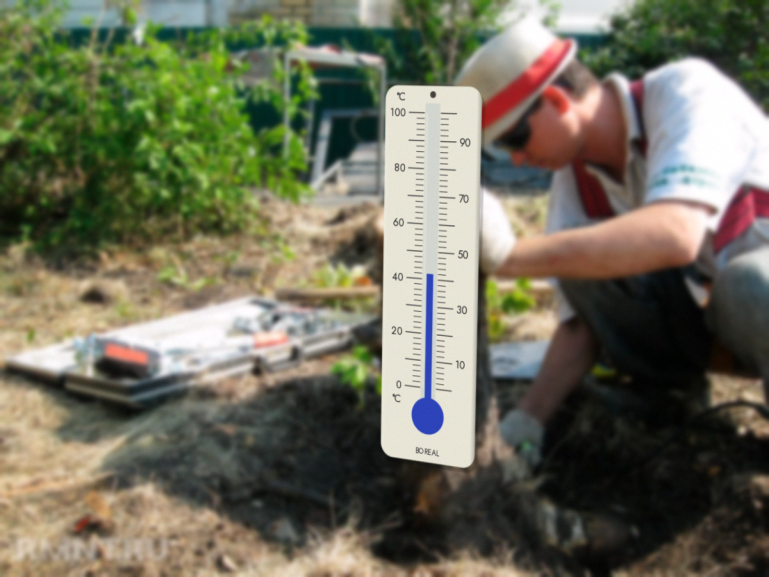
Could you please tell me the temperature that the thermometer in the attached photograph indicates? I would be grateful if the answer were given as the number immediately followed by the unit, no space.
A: 42°C
